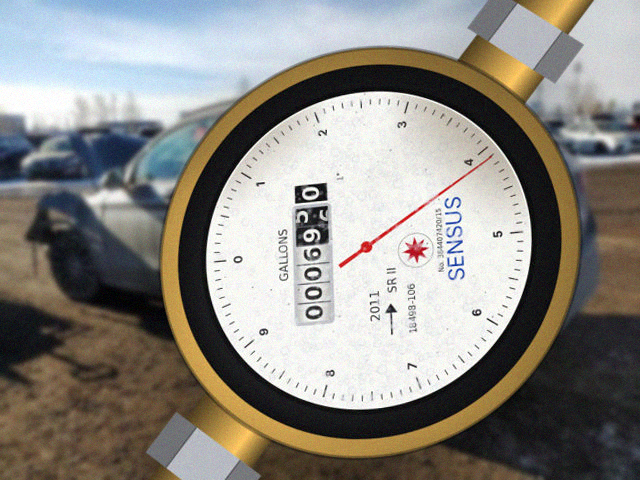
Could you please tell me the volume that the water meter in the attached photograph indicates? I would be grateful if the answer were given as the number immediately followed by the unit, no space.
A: 6954.1gal
